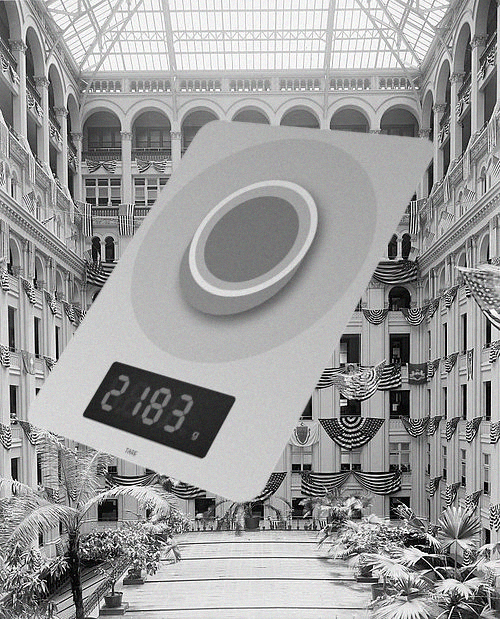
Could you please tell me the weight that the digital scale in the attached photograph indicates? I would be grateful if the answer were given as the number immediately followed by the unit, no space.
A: 2183g
